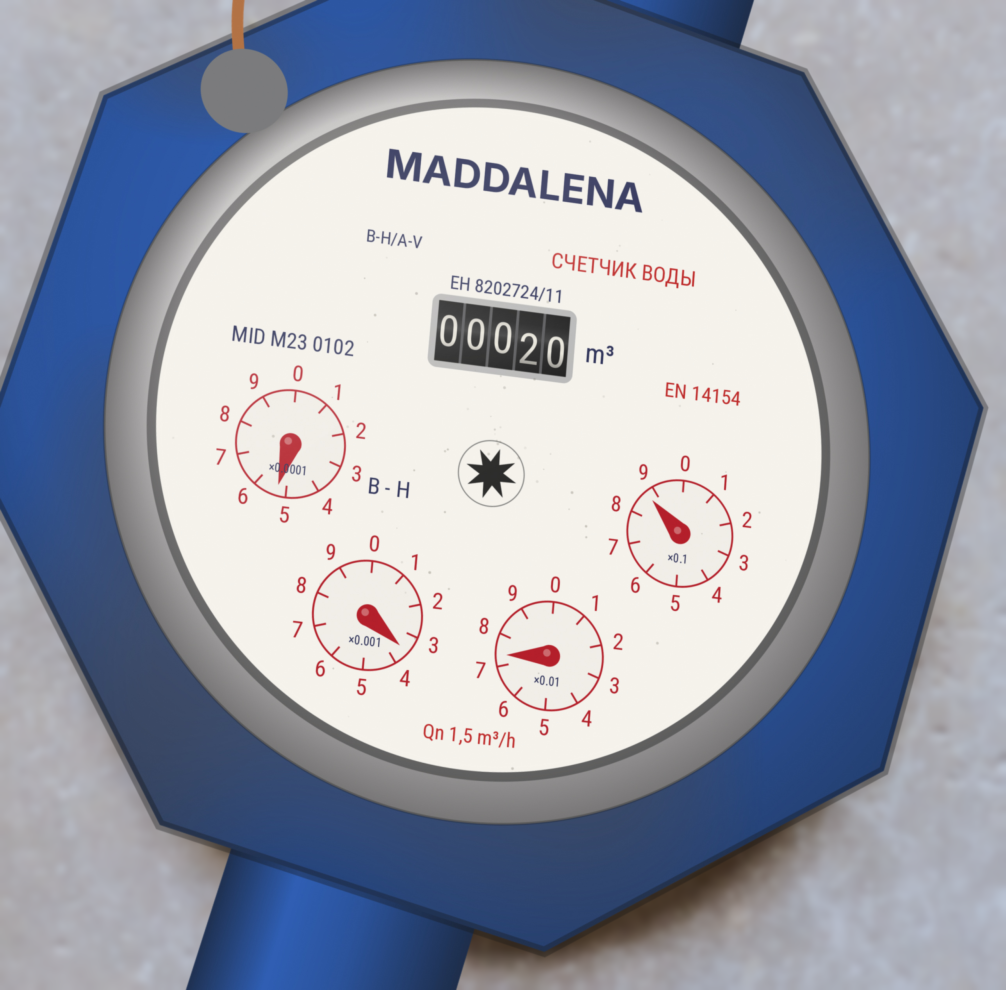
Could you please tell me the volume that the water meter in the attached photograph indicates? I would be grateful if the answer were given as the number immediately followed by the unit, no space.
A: 19.8735m³
